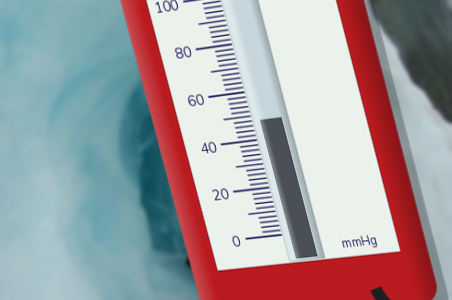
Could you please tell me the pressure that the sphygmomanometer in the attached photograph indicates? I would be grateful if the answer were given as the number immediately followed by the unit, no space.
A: 48mmHg
